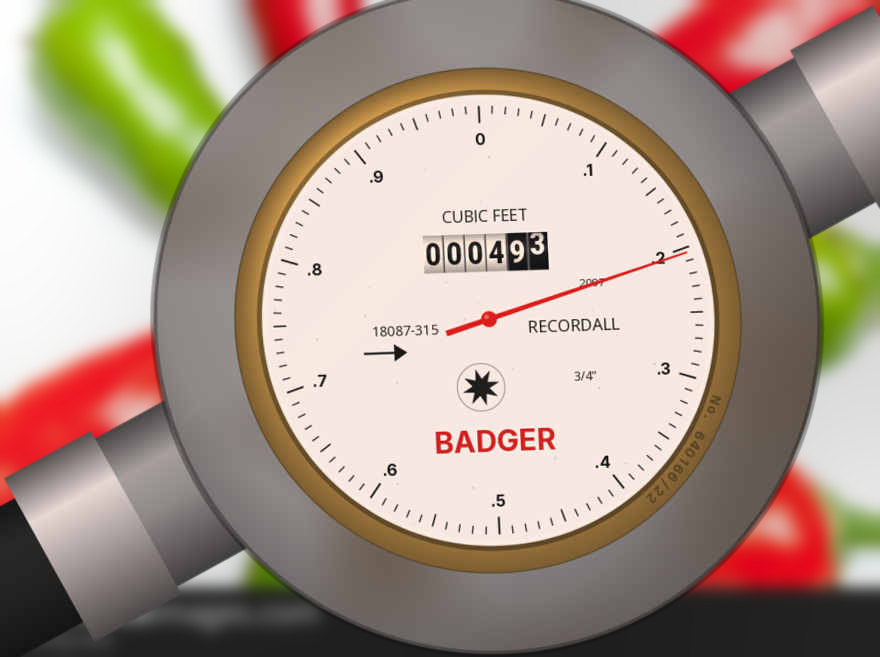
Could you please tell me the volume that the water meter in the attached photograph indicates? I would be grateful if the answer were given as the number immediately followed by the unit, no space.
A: 493.20ft³
